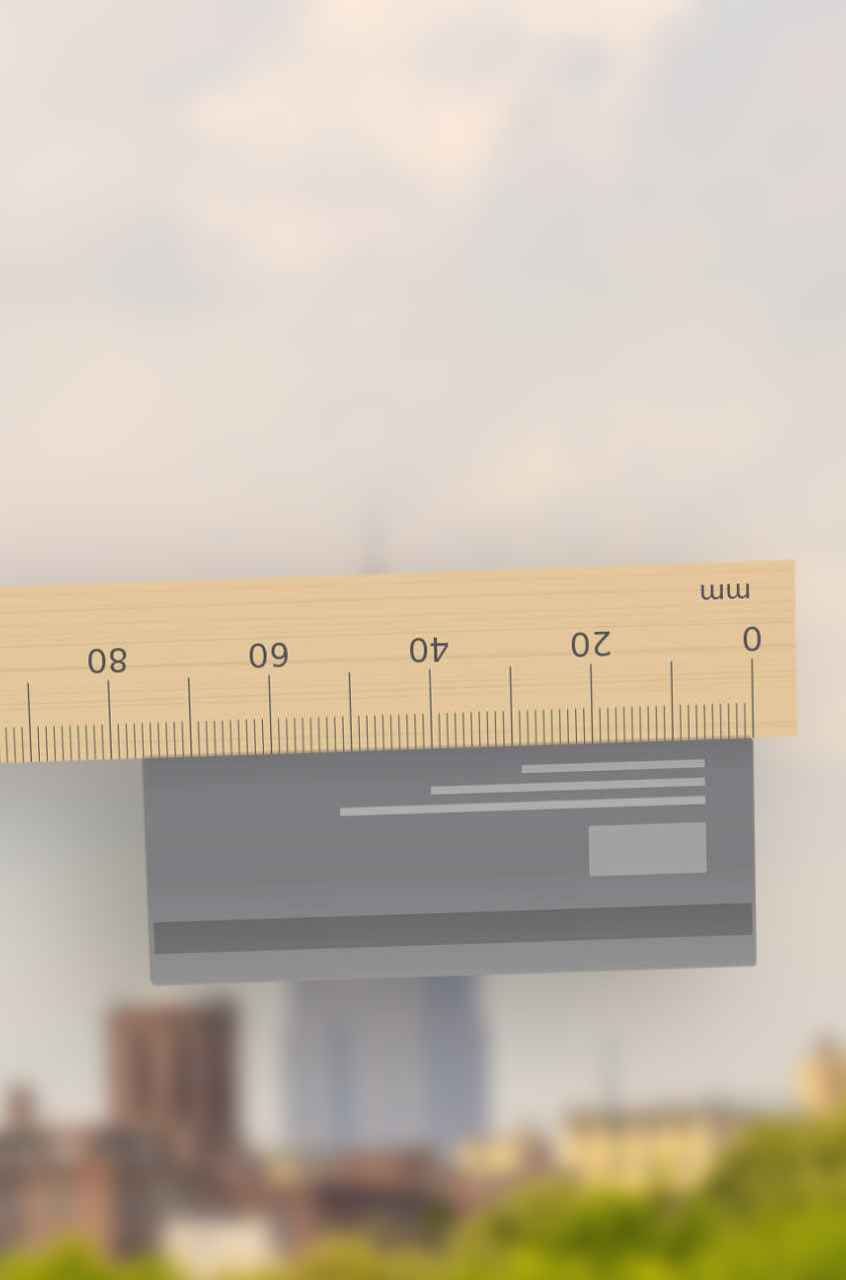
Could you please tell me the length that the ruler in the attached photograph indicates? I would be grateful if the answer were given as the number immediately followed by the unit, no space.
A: 76mm
